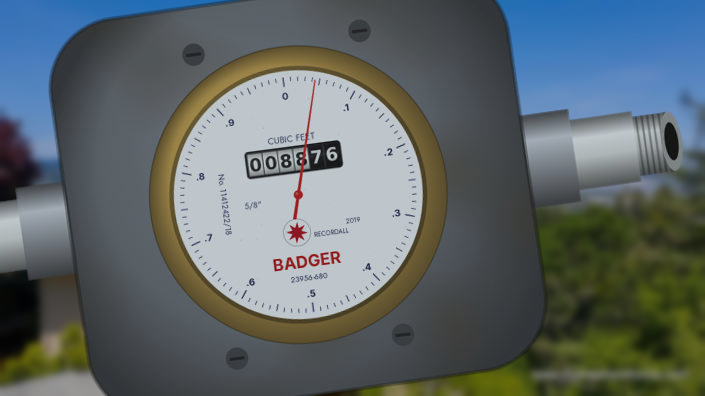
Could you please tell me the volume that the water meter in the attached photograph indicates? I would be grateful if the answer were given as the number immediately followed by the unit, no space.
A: 8876.04ft³
